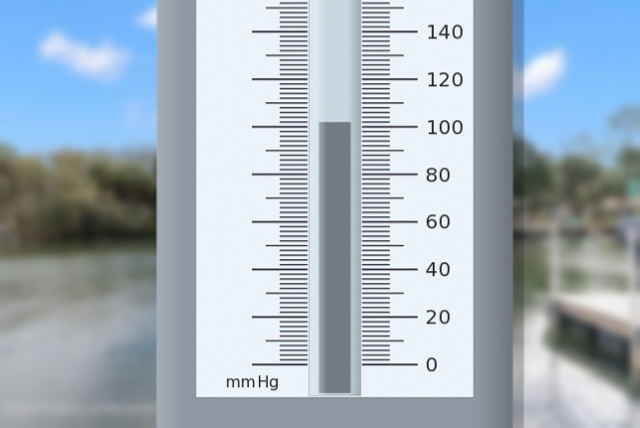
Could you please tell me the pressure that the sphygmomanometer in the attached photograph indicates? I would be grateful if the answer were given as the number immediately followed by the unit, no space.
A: 102mmHg
